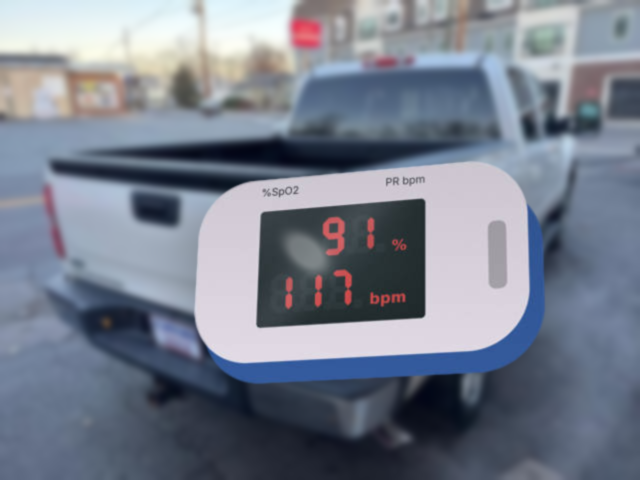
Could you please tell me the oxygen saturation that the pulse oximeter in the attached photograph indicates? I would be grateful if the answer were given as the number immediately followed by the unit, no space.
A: 91%
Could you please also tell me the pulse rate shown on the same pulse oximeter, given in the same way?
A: 117bpm
